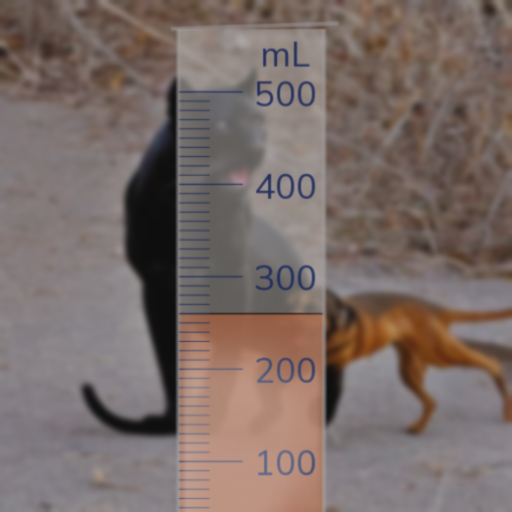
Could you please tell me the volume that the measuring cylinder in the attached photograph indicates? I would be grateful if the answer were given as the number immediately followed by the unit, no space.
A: 260mL
